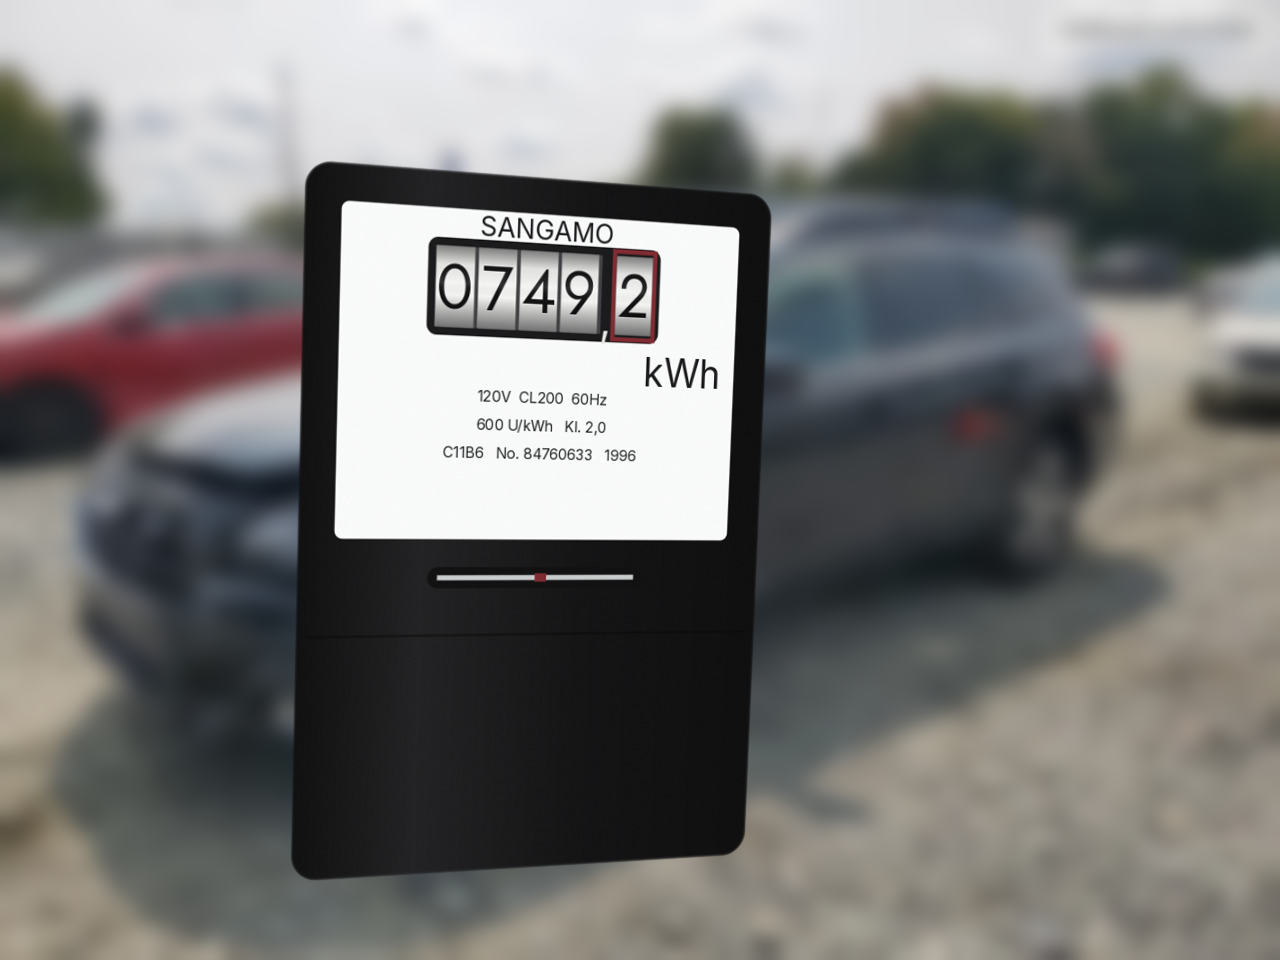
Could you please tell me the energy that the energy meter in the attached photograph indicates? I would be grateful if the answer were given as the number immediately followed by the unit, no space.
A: 749.2kWh
